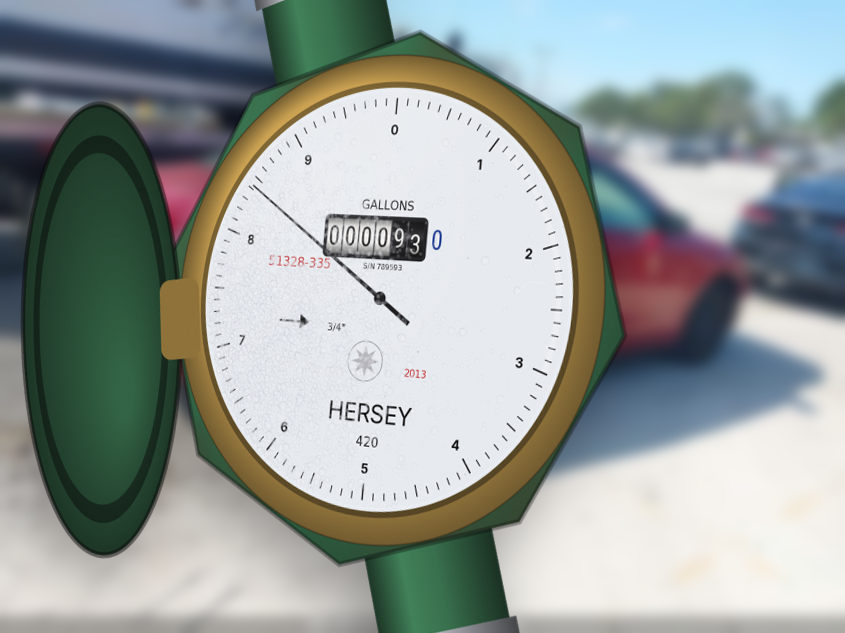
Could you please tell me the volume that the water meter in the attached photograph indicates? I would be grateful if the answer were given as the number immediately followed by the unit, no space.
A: 928.4gal
